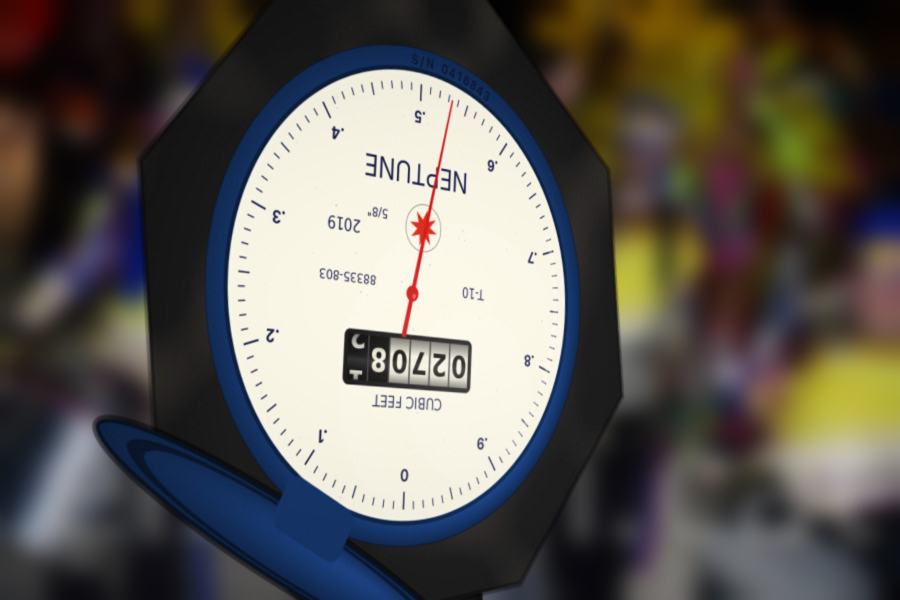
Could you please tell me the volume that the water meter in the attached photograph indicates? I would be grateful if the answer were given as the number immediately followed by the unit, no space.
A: 27081.53ft³
